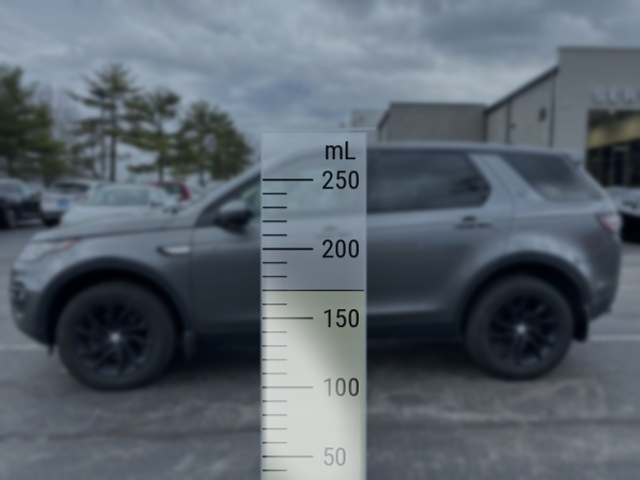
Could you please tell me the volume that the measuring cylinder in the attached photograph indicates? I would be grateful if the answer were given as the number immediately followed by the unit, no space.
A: 170mL
